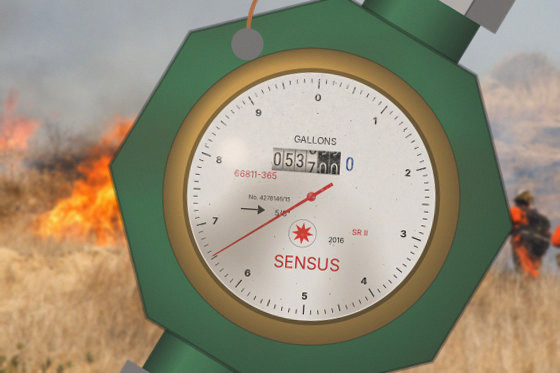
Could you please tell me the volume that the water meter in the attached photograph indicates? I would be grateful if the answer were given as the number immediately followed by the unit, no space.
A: 536996.5gal
